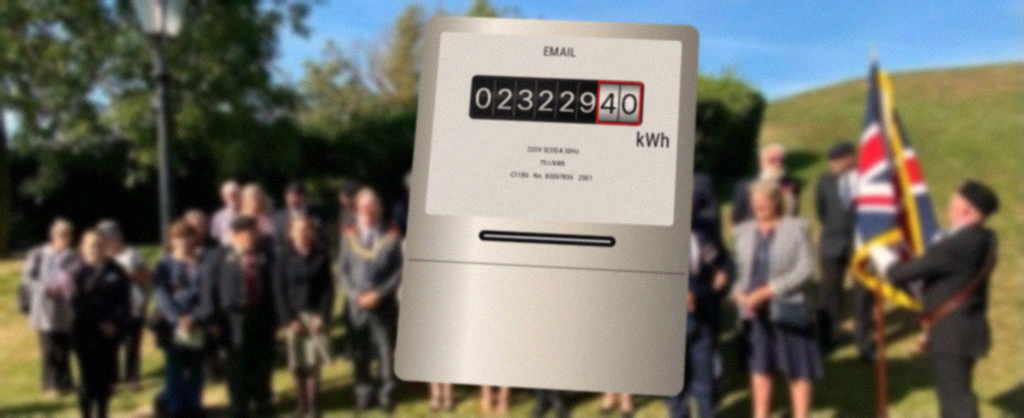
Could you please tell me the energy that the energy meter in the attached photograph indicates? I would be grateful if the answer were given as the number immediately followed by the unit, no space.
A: 23229.40kWh
